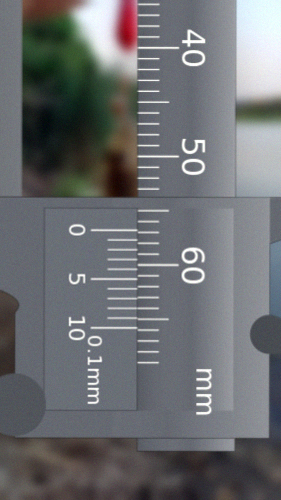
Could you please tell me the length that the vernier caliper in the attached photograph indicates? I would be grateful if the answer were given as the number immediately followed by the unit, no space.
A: 56.8mm
